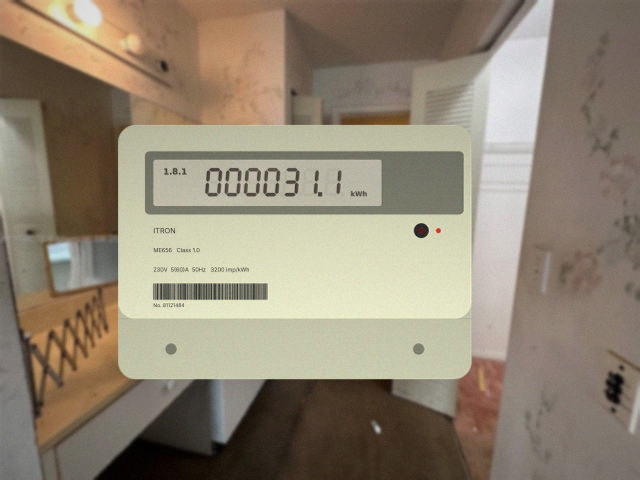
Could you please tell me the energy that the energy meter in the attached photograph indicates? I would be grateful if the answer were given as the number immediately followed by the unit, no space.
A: 31.1kWh
